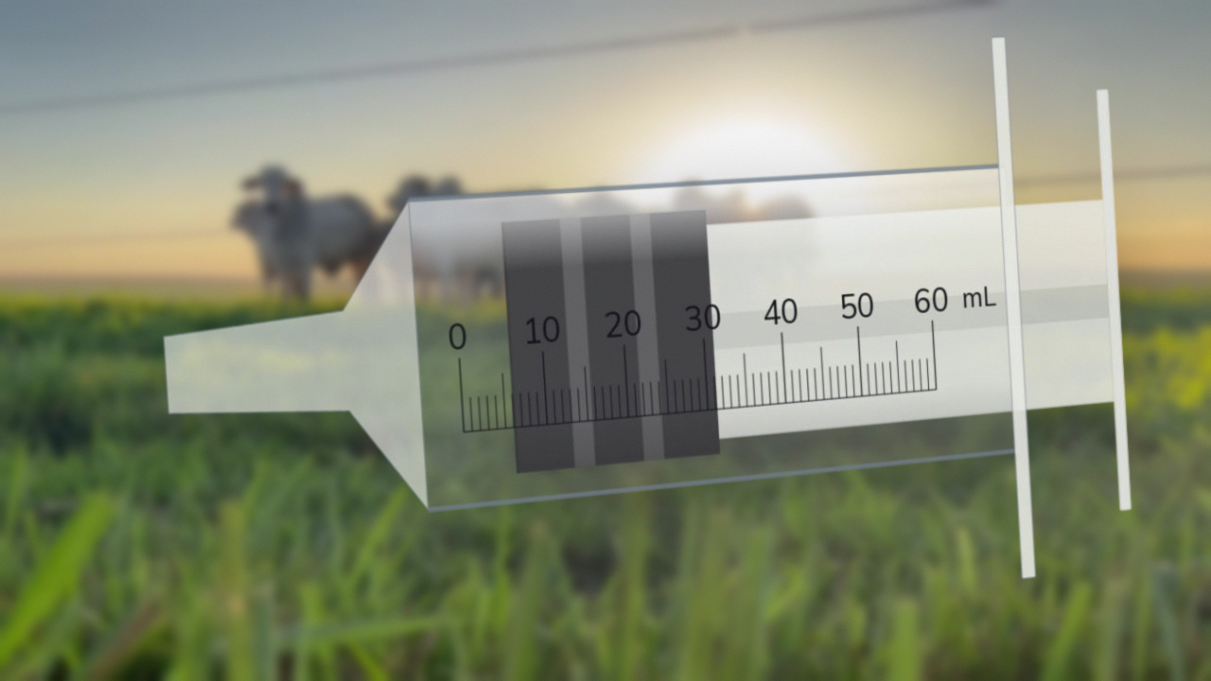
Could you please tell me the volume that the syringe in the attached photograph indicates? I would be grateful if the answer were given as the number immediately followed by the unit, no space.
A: 6mL
